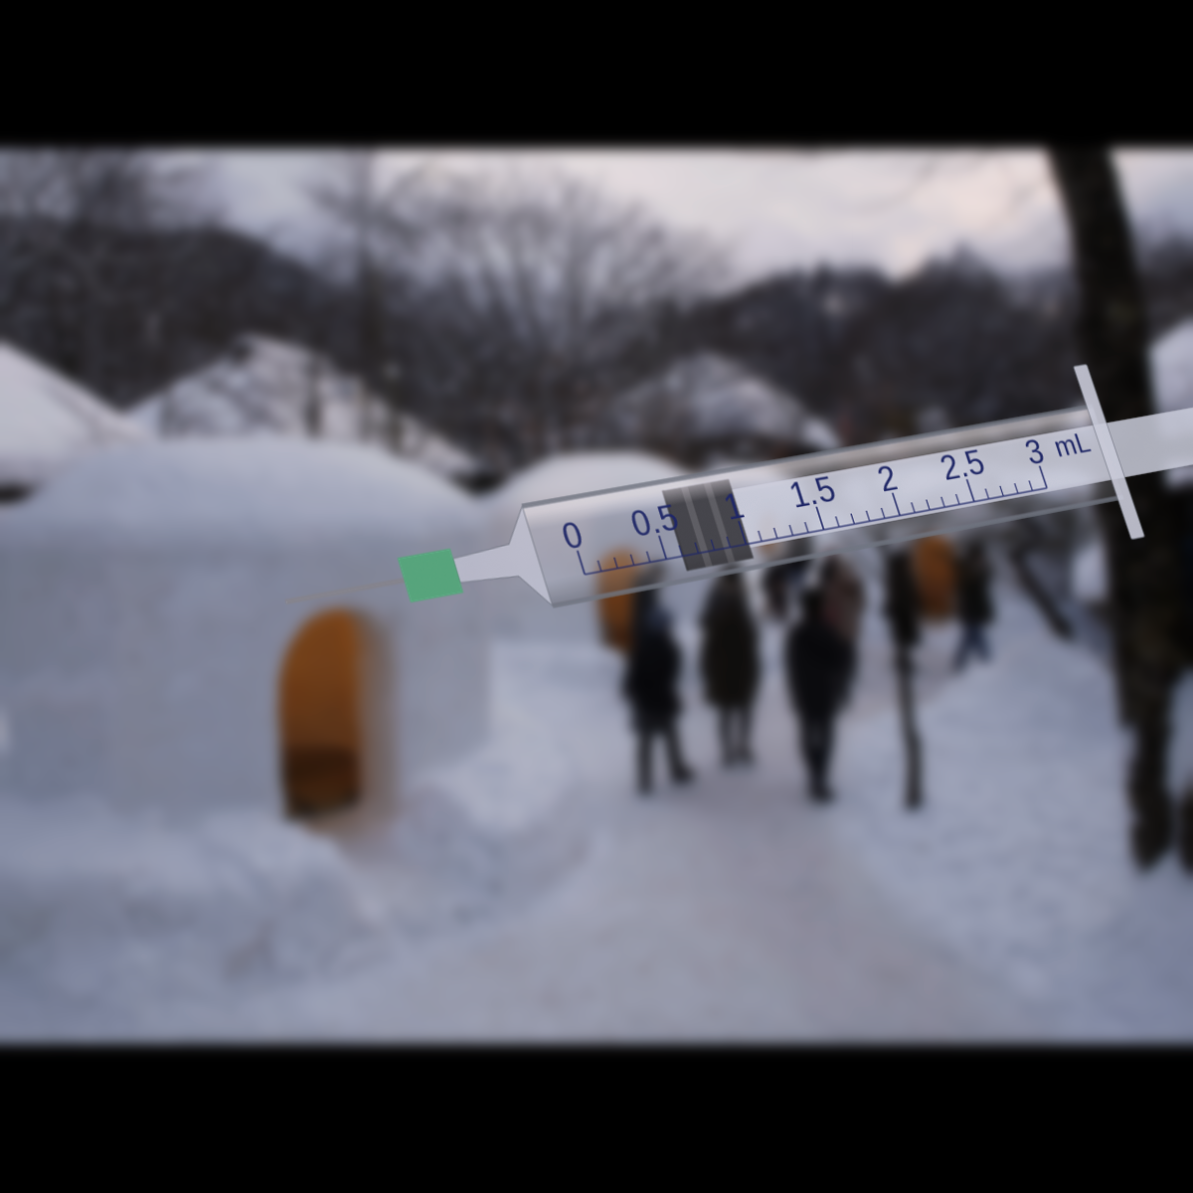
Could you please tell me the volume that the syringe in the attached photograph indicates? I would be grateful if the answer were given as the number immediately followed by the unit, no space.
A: 0.6mL
